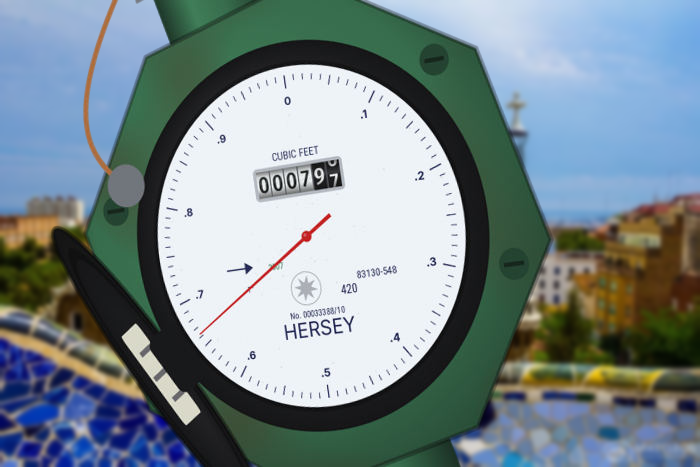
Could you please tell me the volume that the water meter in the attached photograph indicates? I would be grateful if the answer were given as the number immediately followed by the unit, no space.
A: 796.66ft³
